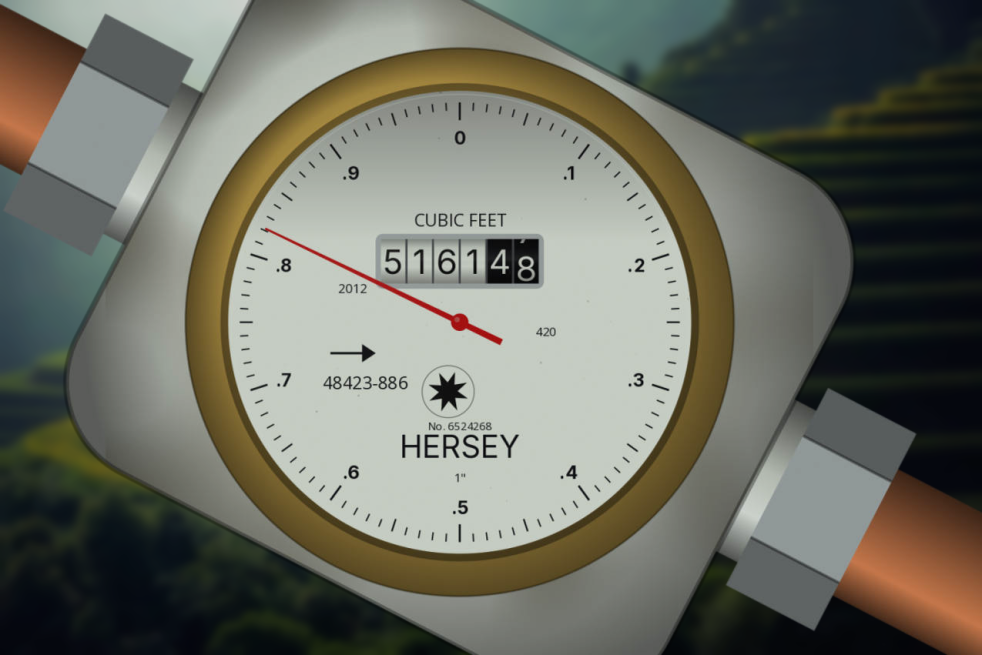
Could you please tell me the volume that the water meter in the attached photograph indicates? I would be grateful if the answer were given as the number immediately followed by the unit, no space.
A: 516147.82ft³
